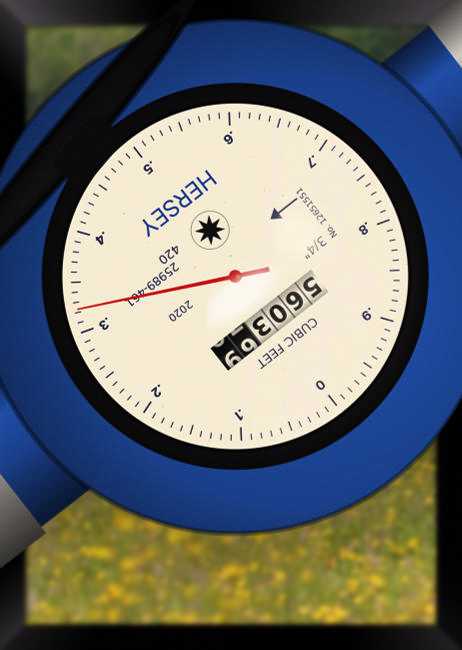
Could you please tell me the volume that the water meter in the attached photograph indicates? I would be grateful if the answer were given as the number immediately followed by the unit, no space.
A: 560369.32ft³
